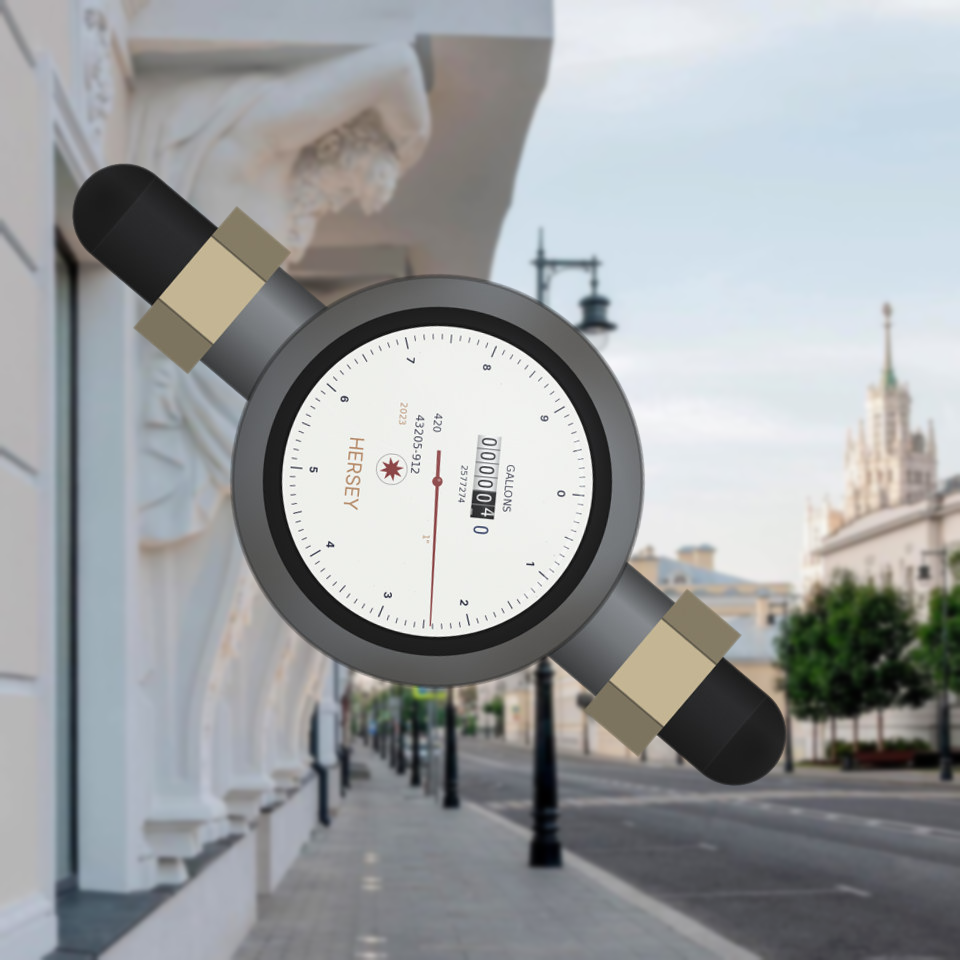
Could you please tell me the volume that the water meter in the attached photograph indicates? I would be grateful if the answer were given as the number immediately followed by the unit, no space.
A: 42.4gal
